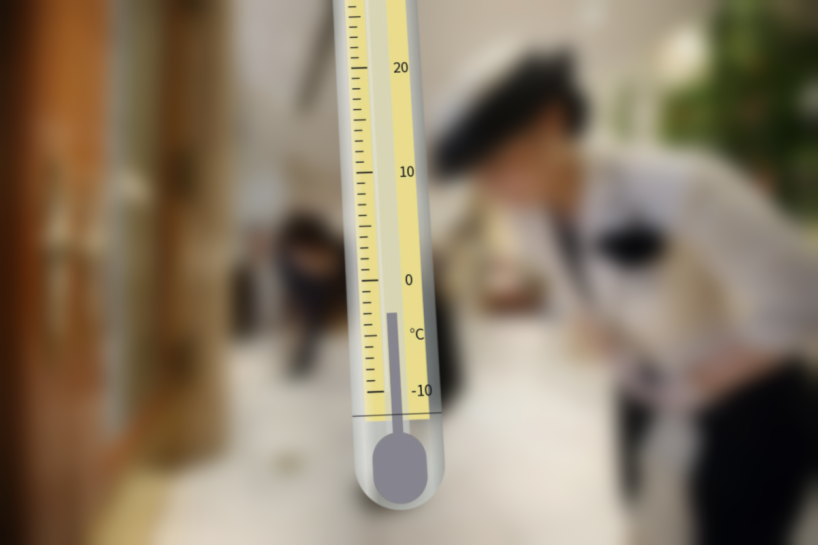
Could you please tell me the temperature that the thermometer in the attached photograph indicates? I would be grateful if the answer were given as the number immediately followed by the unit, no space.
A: -3°C
